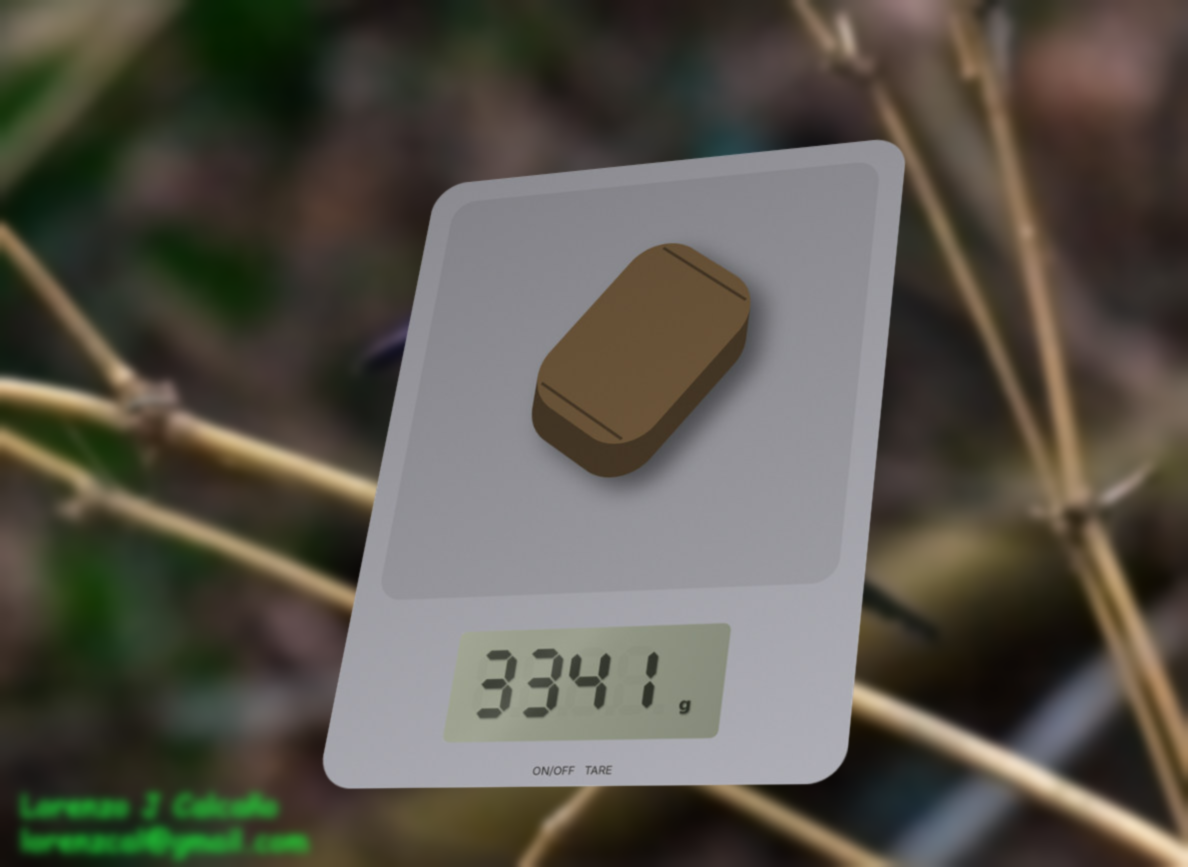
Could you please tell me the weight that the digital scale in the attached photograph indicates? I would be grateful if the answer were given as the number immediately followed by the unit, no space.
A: 3341g
